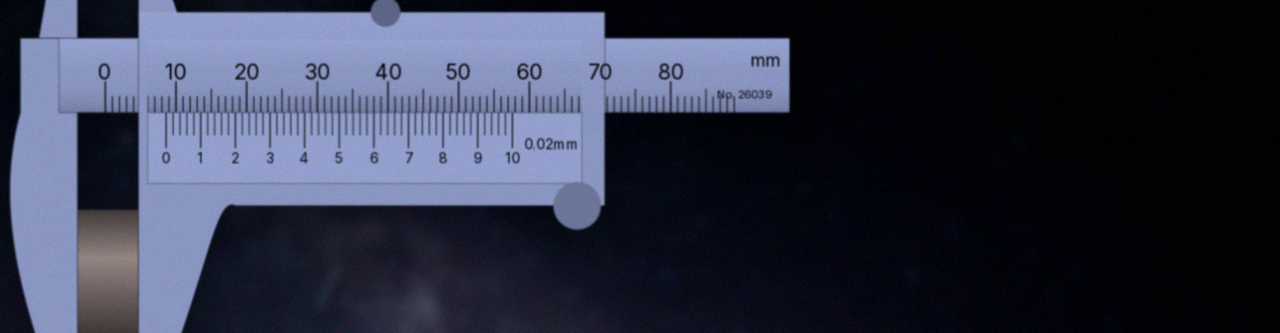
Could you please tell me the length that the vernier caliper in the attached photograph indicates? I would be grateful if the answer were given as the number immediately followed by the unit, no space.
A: 8.6mm
